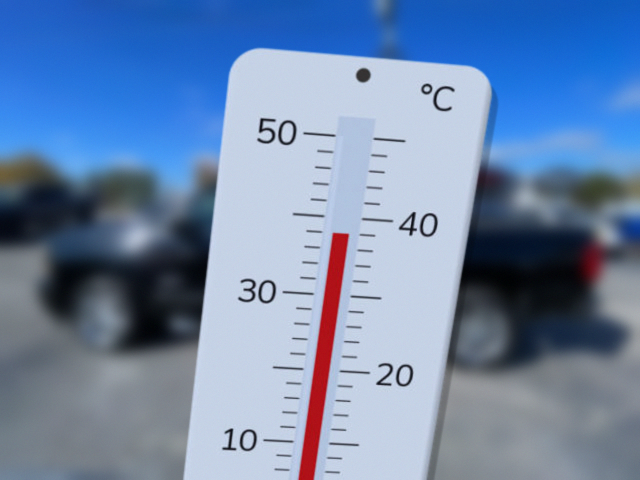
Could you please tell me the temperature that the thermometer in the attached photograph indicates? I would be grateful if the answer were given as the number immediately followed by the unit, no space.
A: 38°C
